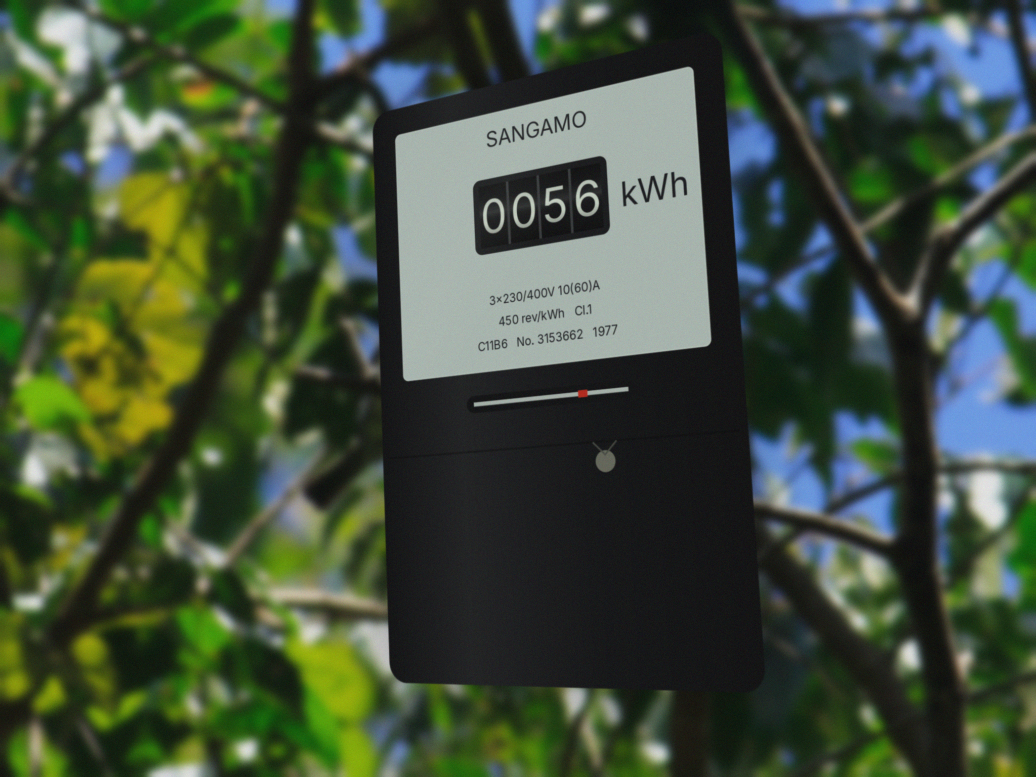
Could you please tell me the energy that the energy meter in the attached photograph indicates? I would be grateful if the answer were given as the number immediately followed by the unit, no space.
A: 56kWh
